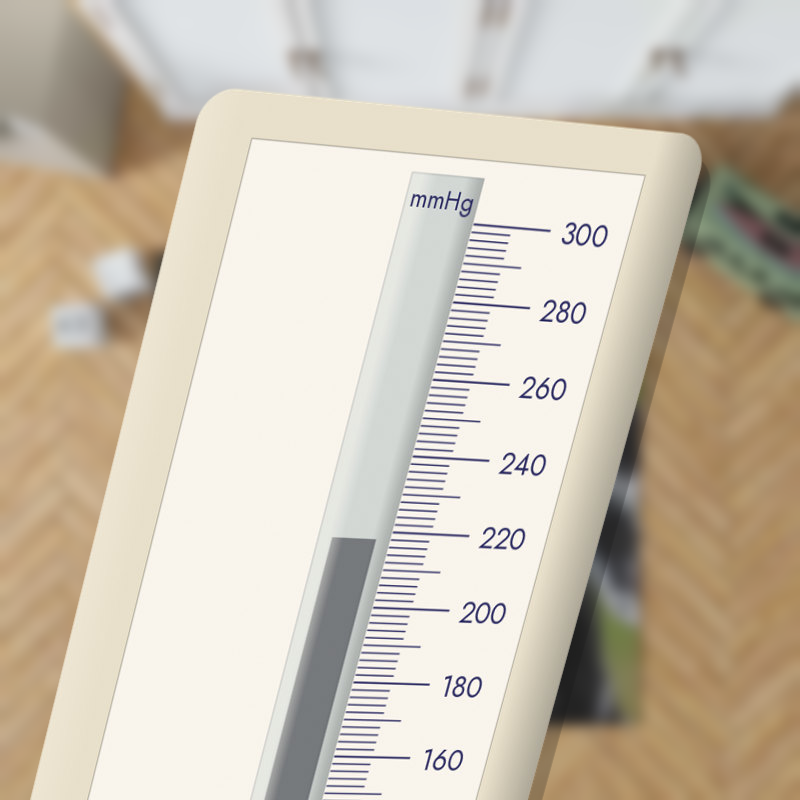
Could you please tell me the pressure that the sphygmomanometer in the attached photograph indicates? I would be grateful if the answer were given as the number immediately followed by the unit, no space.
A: 218mmHg
